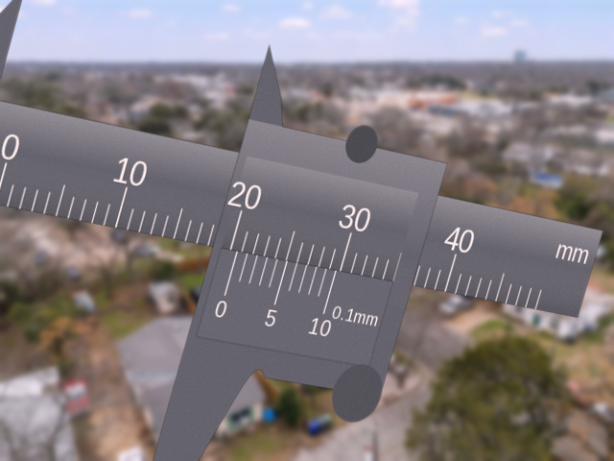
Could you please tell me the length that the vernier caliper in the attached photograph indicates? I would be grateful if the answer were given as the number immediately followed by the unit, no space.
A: 20.6mm
